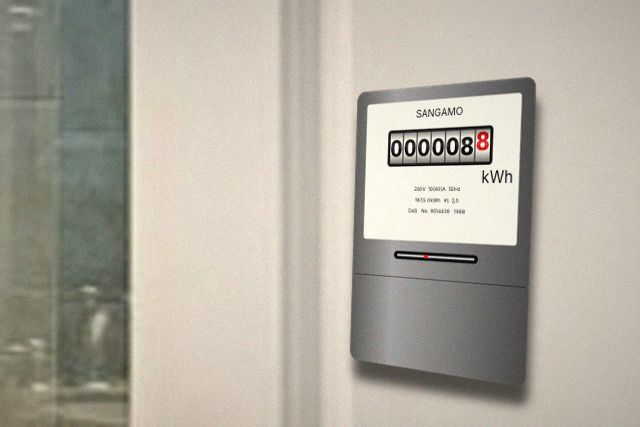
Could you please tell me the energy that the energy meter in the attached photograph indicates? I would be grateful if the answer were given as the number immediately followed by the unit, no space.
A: 8.8kWh
